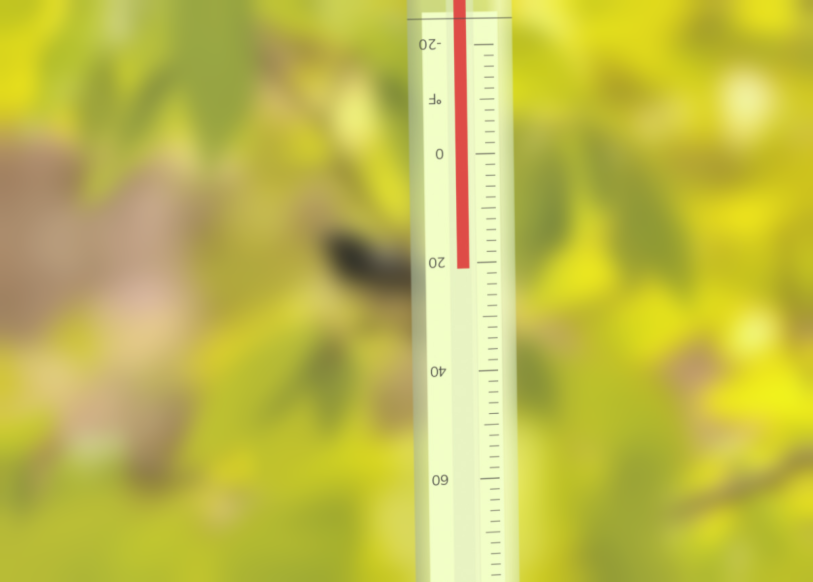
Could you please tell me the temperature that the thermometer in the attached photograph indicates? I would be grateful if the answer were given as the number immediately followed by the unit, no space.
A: 21°F
